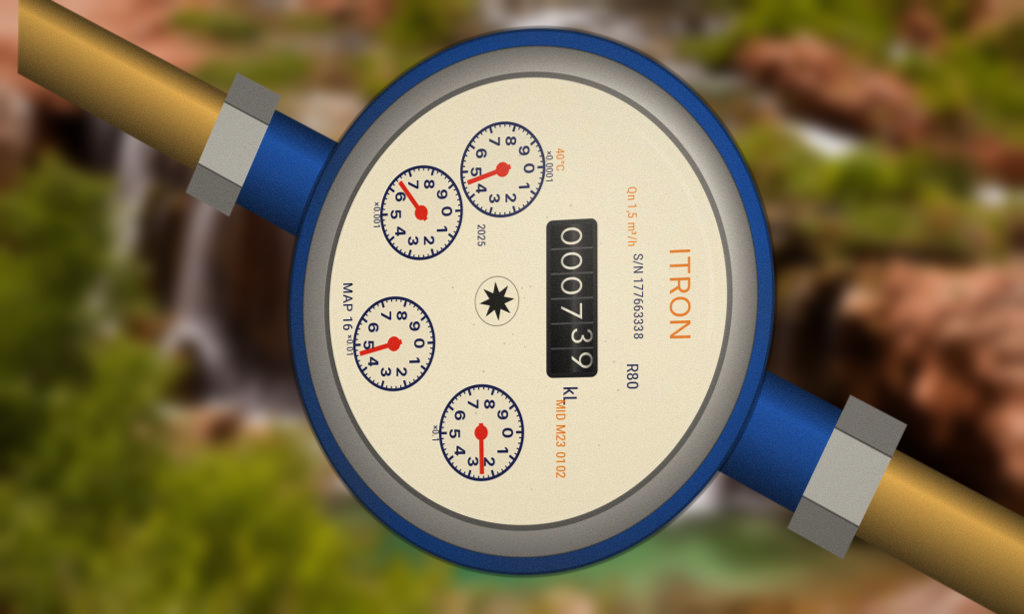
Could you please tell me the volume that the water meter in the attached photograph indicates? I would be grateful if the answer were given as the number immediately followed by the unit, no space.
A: 739.2464kL
